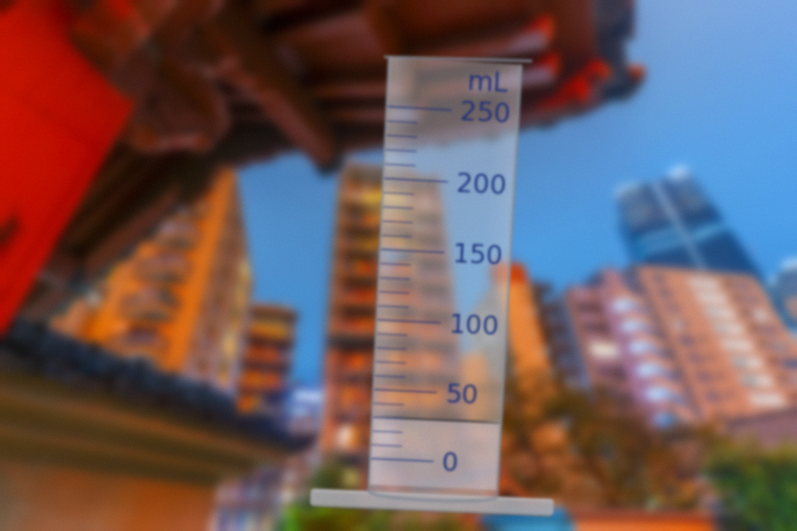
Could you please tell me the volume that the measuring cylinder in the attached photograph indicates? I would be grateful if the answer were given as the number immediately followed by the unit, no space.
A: 30mL
